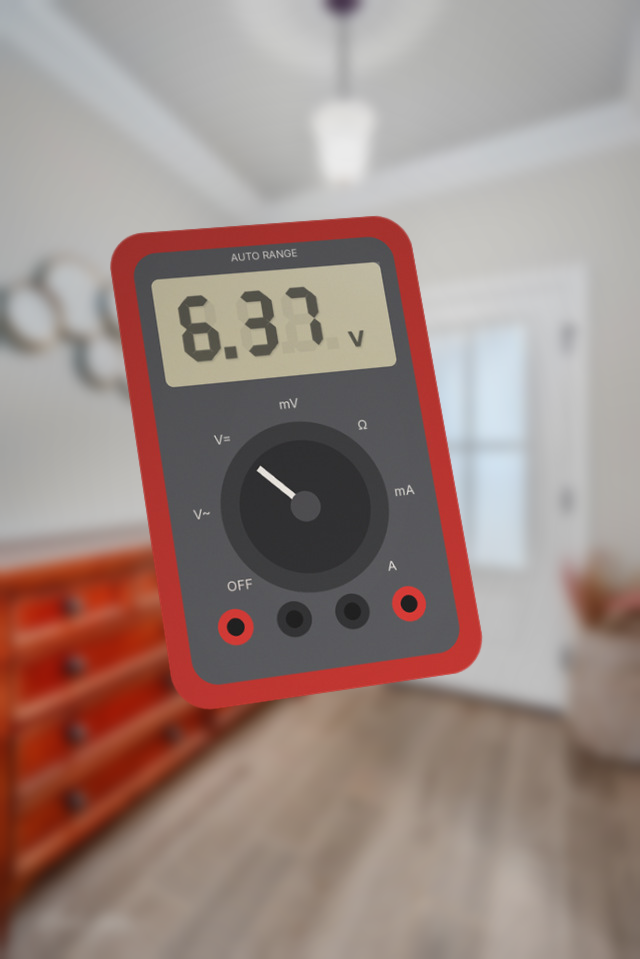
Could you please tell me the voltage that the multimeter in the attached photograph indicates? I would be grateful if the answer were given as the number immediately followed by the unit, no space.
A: 6.37V
